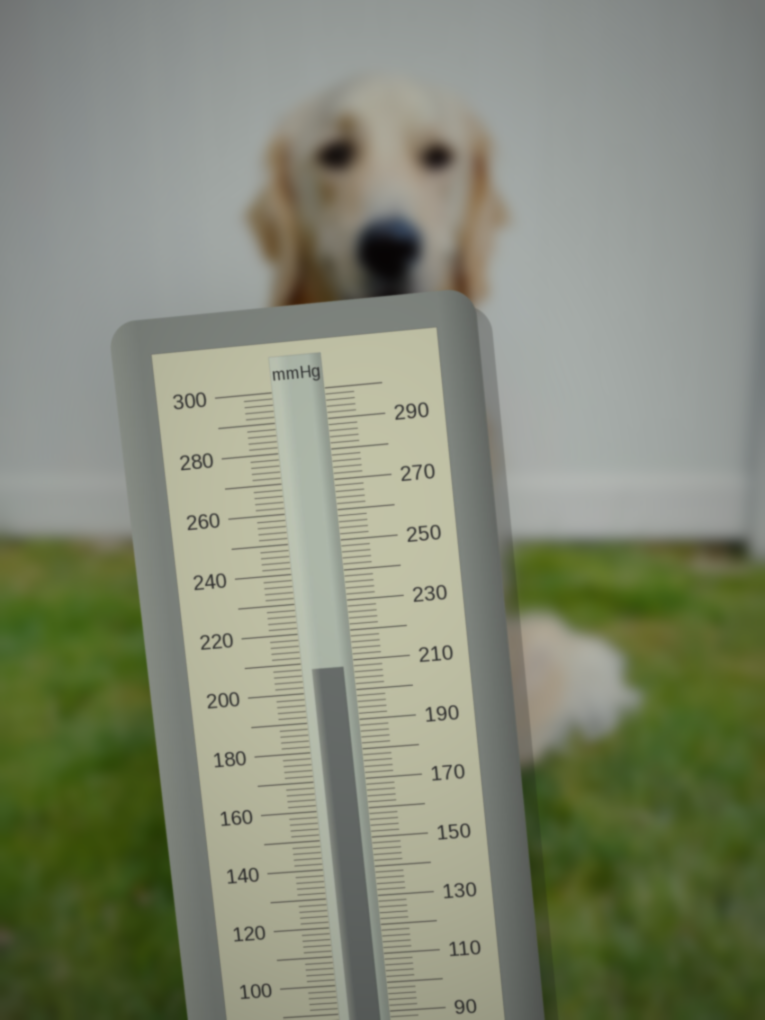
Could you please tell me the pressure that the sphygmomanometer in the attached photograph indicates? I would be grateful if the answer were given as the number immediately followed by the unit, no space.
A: 208mmHg
